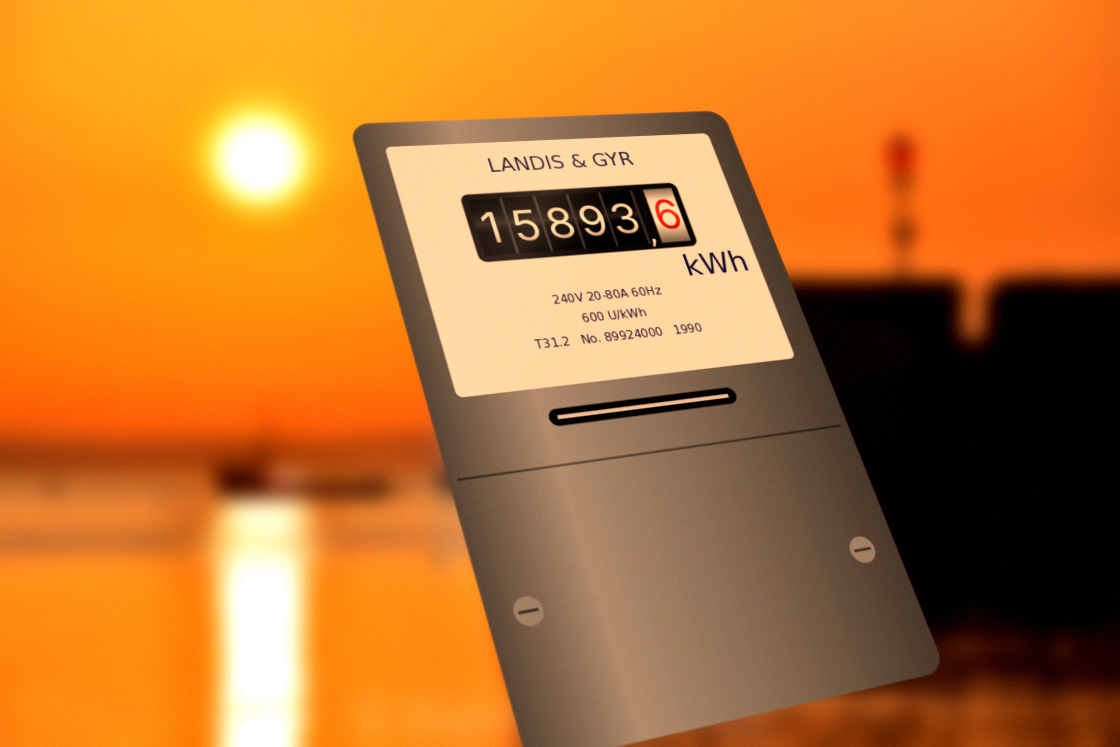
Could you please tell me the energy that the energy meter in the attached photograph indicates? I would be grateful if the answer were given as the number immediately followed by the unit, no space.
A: 15893.6kWh
